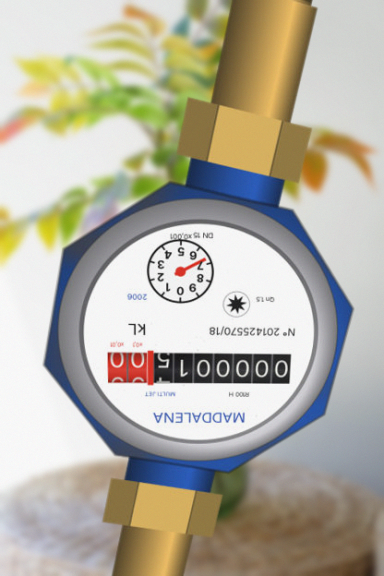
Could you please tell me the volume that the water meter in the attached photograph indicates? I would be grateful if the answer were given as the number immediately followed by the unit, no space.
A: 14.996kL
